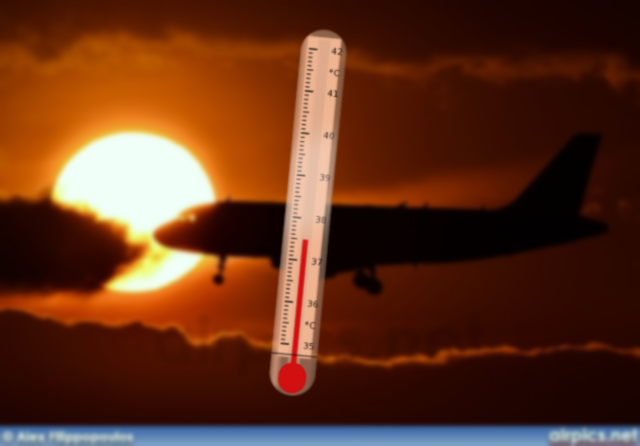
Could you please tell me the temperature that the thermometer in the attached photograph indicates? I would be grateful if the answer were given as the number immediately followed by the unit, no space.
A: 37.5°C
